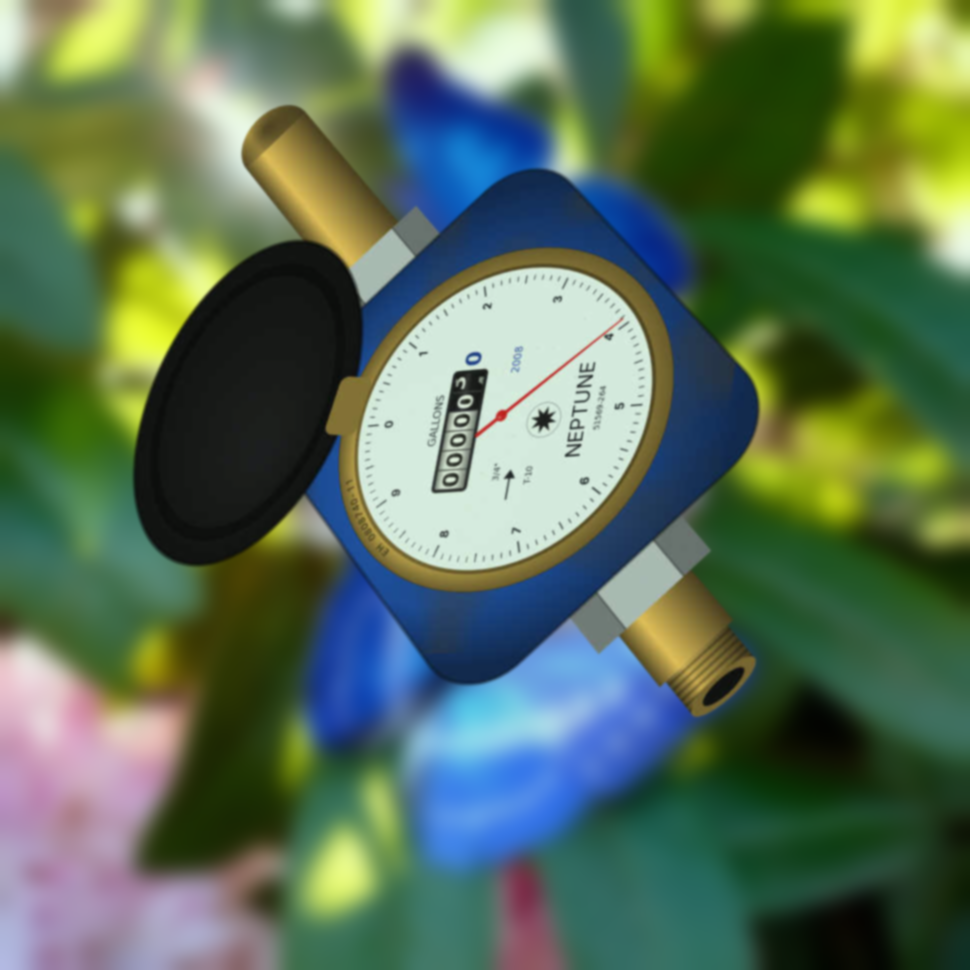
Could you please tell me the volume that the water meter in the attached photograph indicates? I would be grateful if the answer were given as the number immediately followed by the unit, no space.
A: 33.9gal
